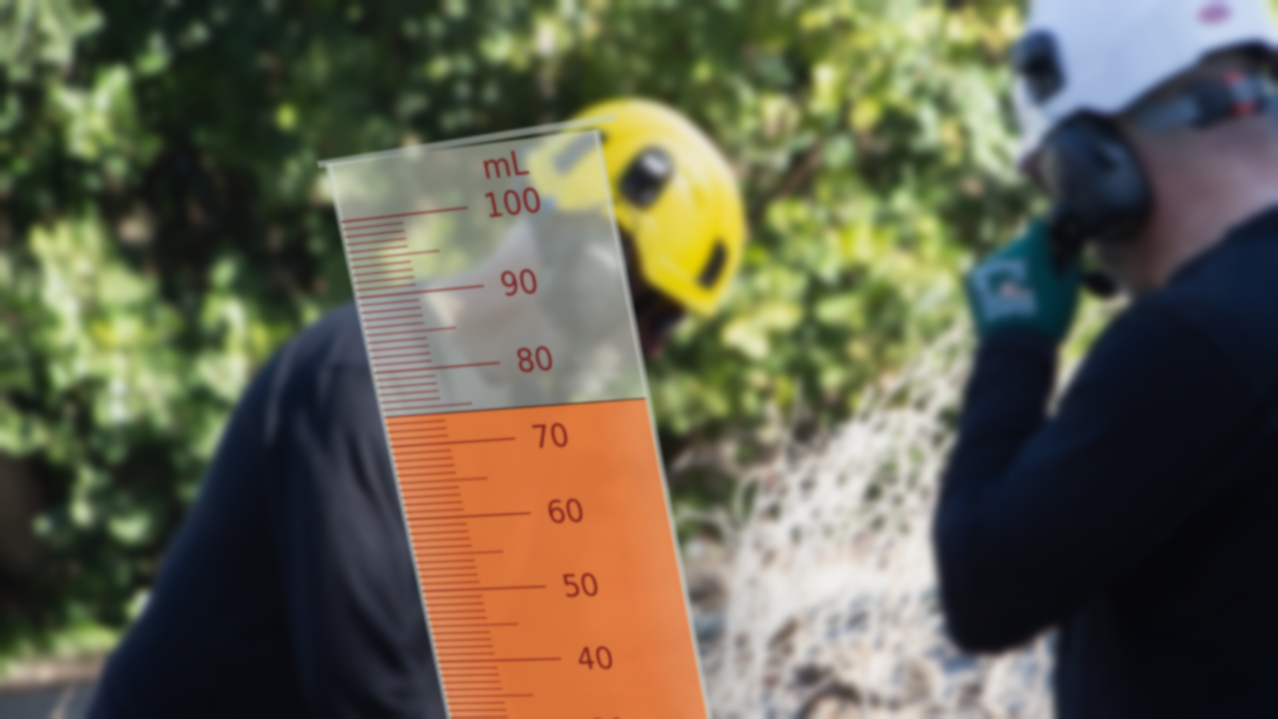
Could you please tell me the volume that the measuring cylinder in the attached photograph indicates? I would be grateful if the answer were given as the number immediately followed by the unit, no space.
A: 74mL
